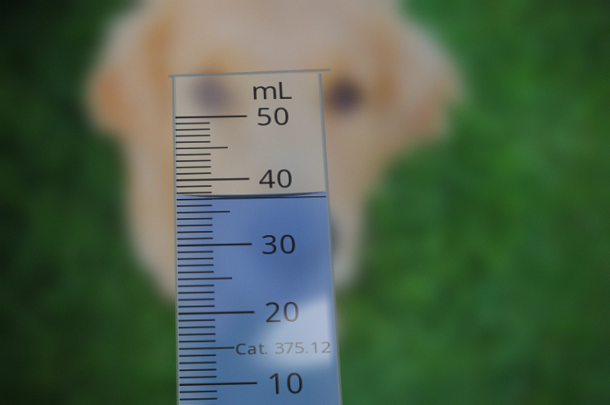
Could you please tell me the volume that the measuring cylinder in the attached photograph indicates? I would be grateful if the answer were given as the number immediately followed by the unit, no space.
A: 37mL
